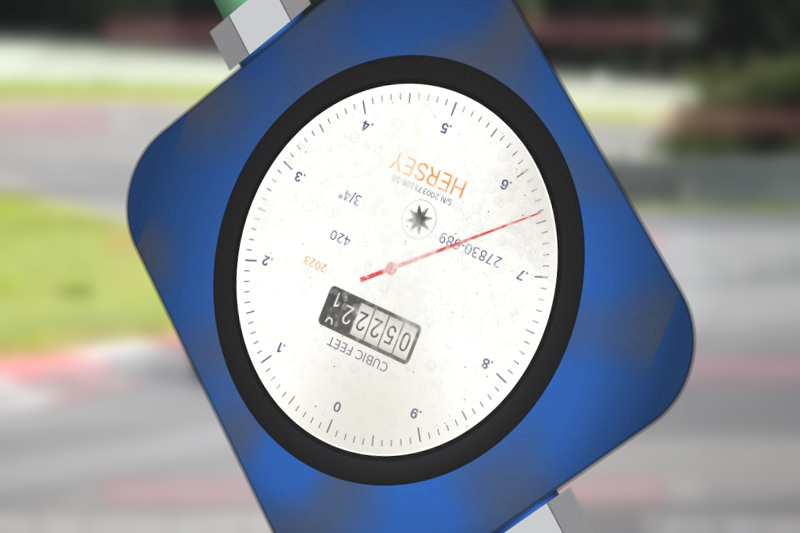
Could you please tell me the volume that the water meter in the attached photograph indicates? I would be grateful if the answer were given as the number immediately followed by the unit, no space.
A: 52220.64ft³
